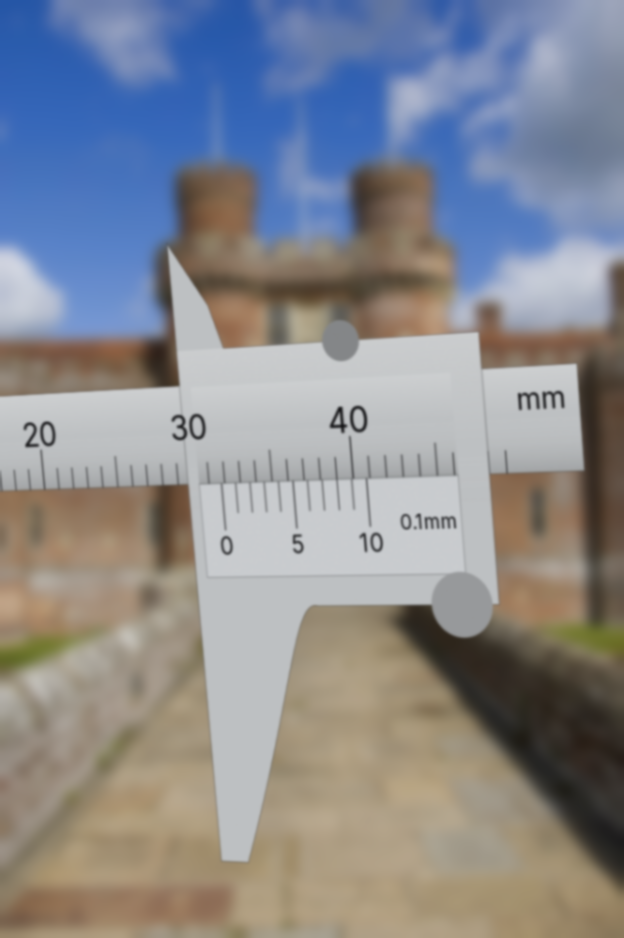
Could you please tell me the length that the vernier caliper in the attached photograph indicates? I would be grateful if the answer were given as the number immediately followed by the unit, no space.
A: 31.8mm
